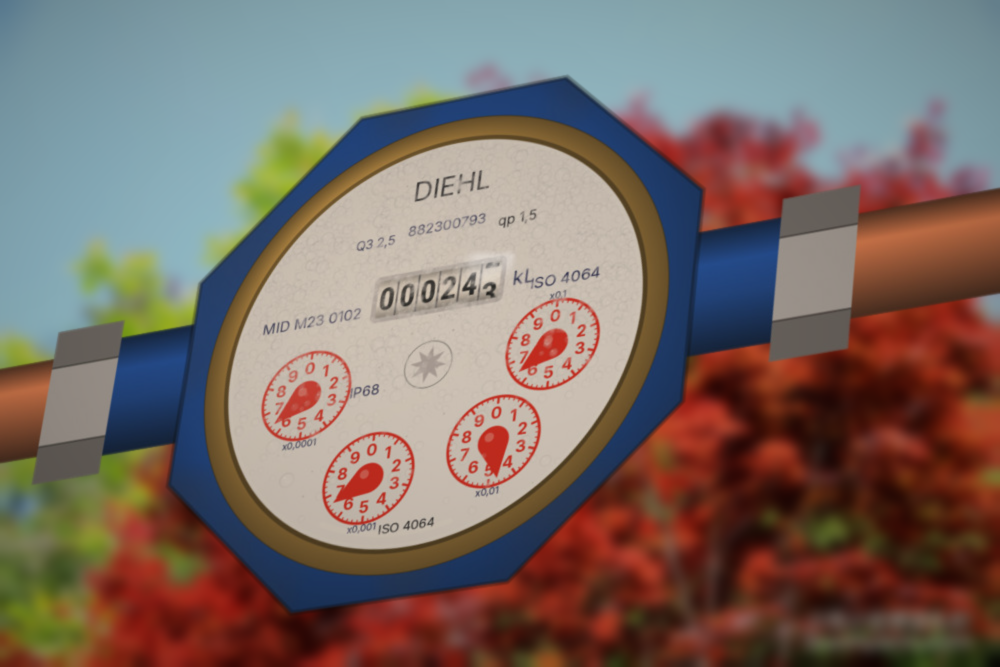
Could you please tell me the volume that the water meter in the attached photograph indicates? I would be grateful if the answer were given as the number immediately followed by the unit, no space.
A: 242.6466kL
